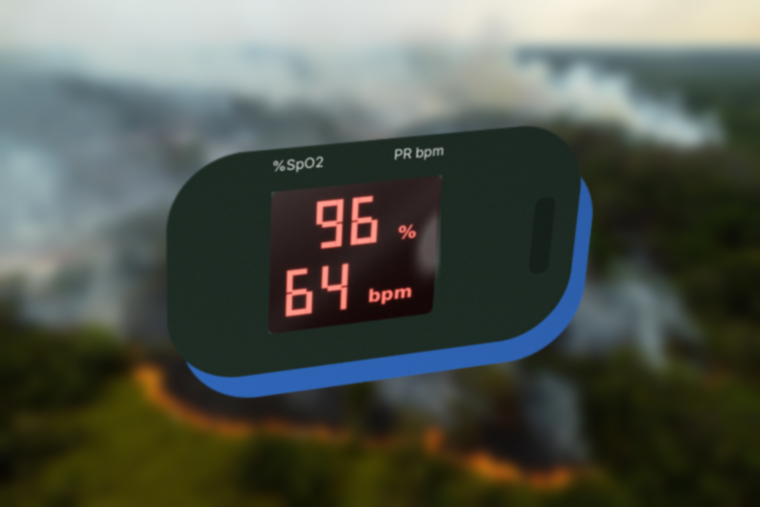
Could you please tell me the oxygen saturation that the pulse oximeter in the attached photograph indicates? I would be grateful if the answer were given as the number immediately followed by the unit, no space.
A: 96%
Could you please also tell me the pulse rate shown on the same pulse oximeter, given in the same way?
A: 64bpm
